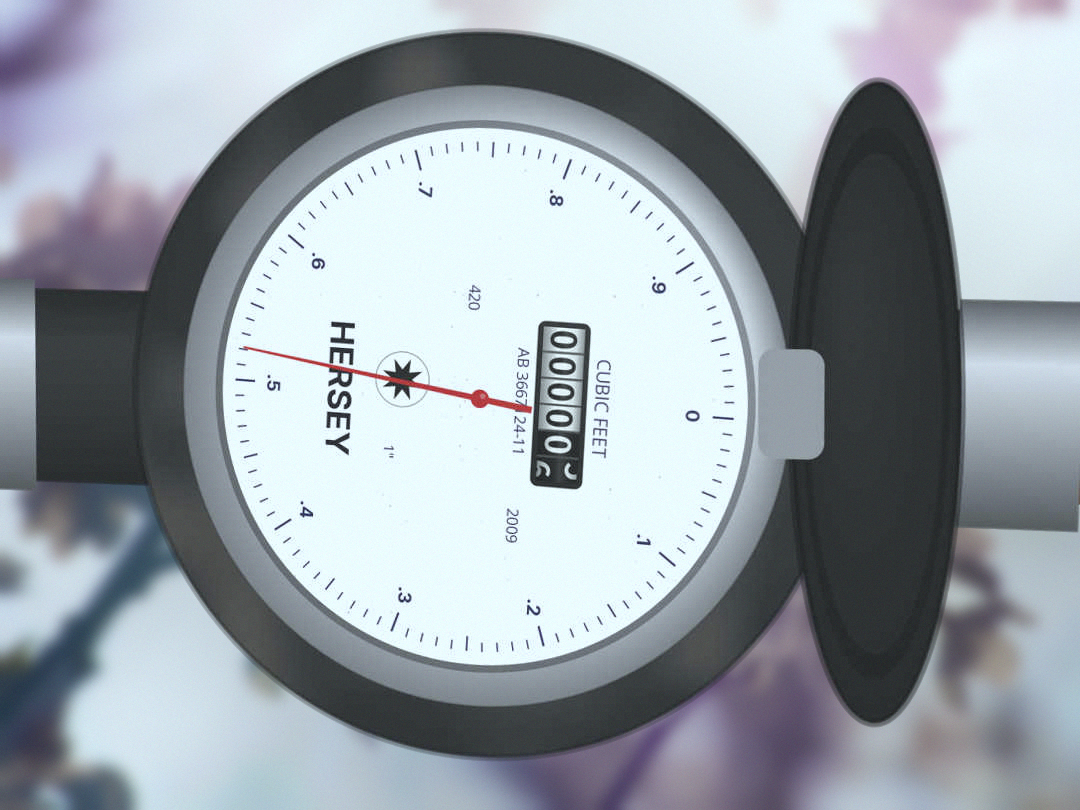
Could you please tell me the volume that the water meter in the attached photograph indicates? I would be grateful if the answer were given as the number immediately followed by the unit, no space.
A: 5.52ft³
